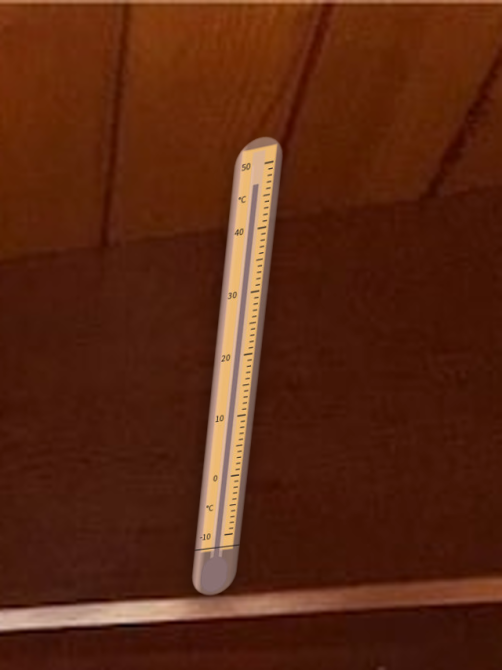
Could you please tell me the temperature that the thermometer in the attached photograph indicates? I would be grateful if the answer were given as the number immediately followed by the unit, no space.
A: 47°C
